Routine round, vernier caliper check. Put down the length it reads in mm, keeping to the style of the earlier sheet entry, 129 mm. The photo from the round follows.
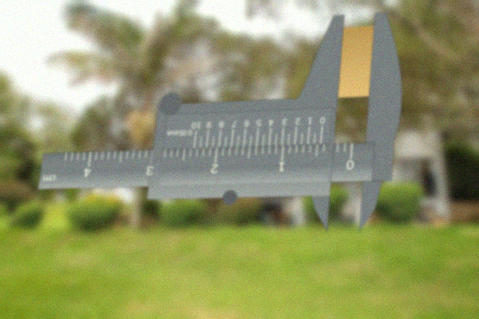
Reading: 4.5 mm
